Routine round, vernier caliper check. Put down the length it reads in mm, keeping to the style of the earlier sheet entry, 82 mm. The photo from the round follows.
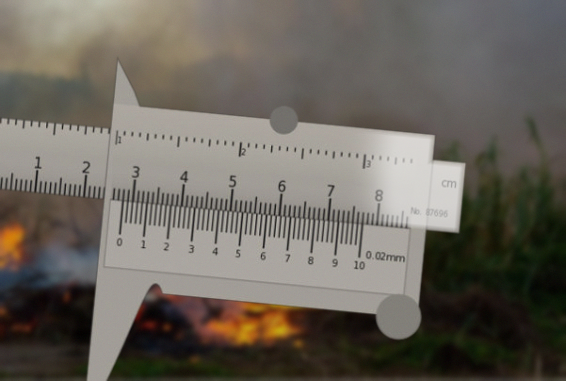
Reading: 28.0 mm
